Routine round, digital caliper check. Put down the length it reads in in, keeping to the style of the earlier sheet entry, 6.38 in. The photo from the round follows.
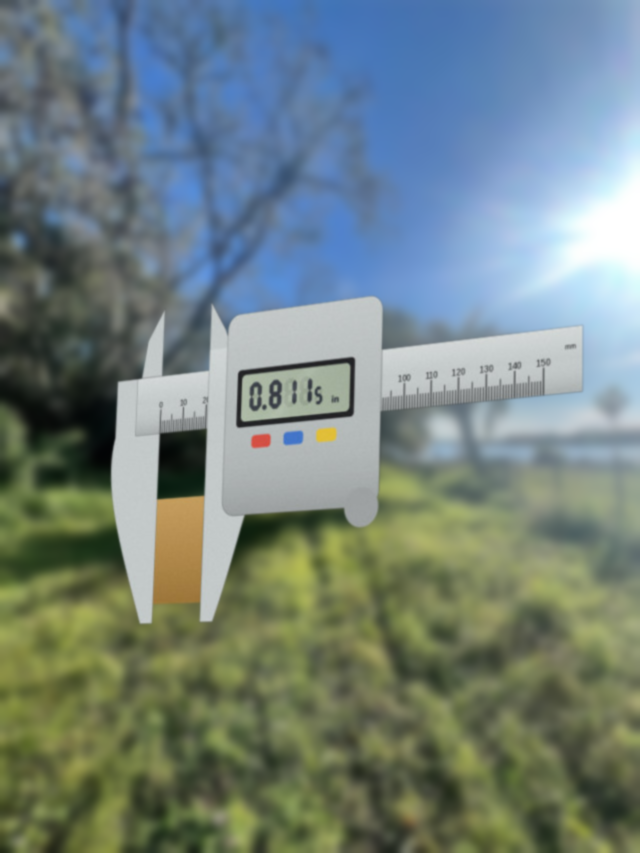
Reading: 0.8115 in
